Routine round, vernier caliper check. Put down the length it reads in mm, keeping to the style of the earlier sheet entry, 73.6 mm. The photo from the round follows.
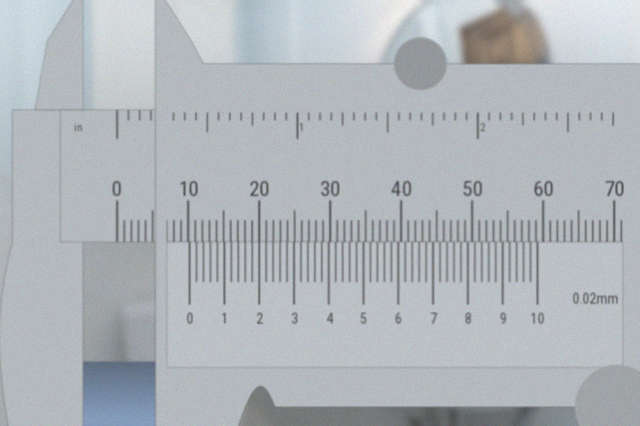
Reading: 10.2 mm
